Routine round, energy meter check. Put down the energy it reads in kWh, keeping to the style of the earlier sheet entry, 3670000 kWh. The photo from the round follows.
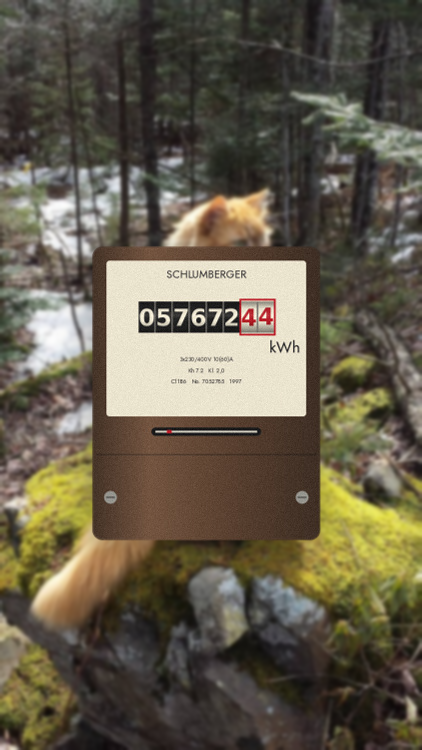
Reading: 57672.44 kWh
